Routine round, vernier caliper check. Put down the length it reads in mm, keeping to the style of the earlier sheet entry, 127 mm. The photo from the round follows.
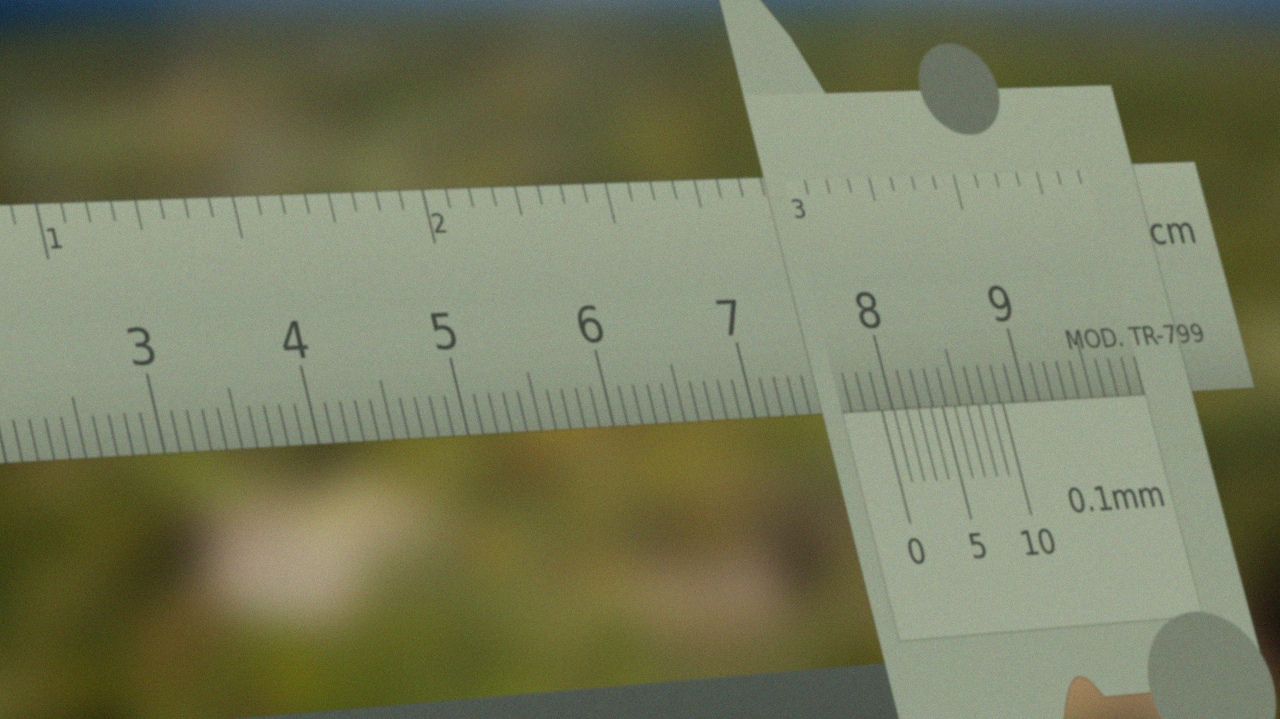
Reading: 79.2 mm
